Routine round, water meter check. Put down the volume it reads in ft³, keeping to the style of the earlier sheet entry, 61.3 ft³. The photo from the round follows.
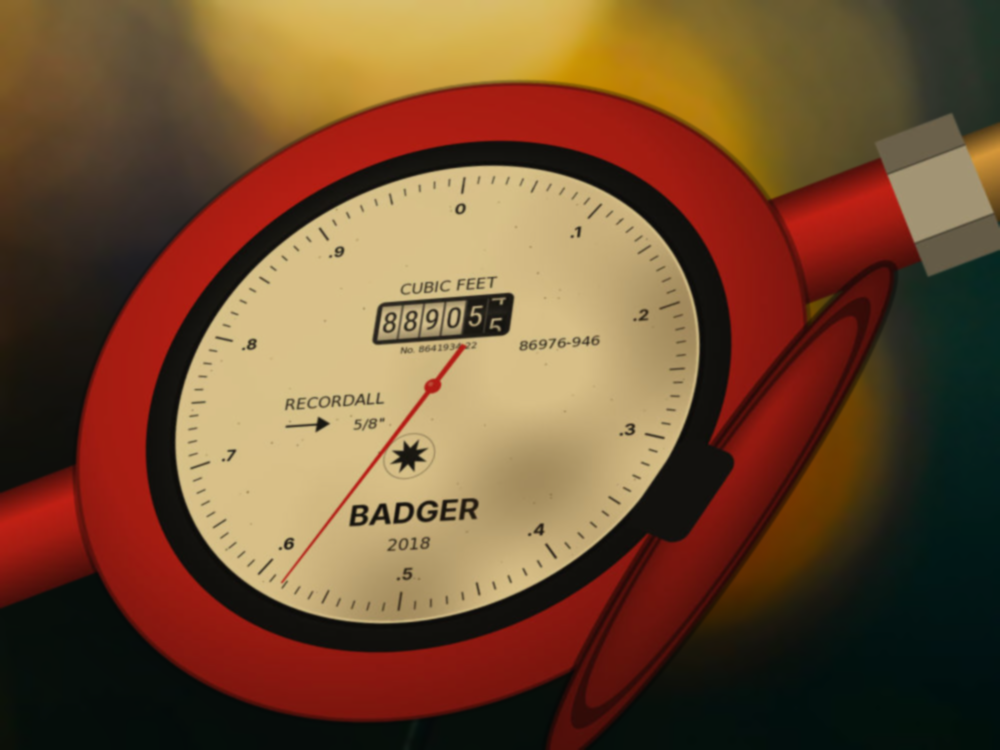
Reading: 889054.58 ft³
